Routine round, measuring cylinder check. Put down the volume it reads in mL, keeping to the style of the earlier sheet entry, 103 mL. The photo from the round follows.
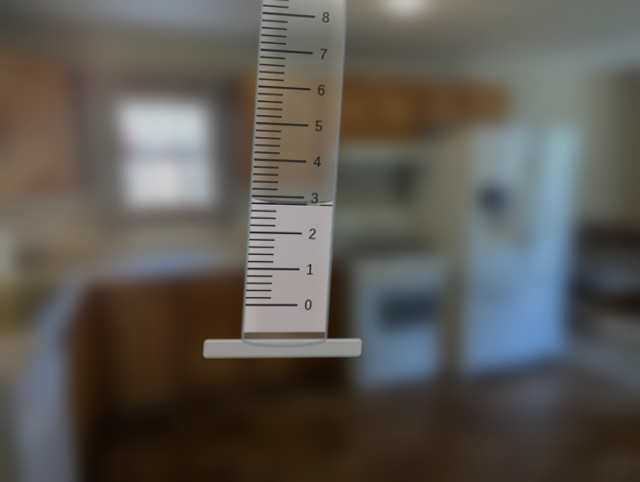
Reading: 2.8 mL
